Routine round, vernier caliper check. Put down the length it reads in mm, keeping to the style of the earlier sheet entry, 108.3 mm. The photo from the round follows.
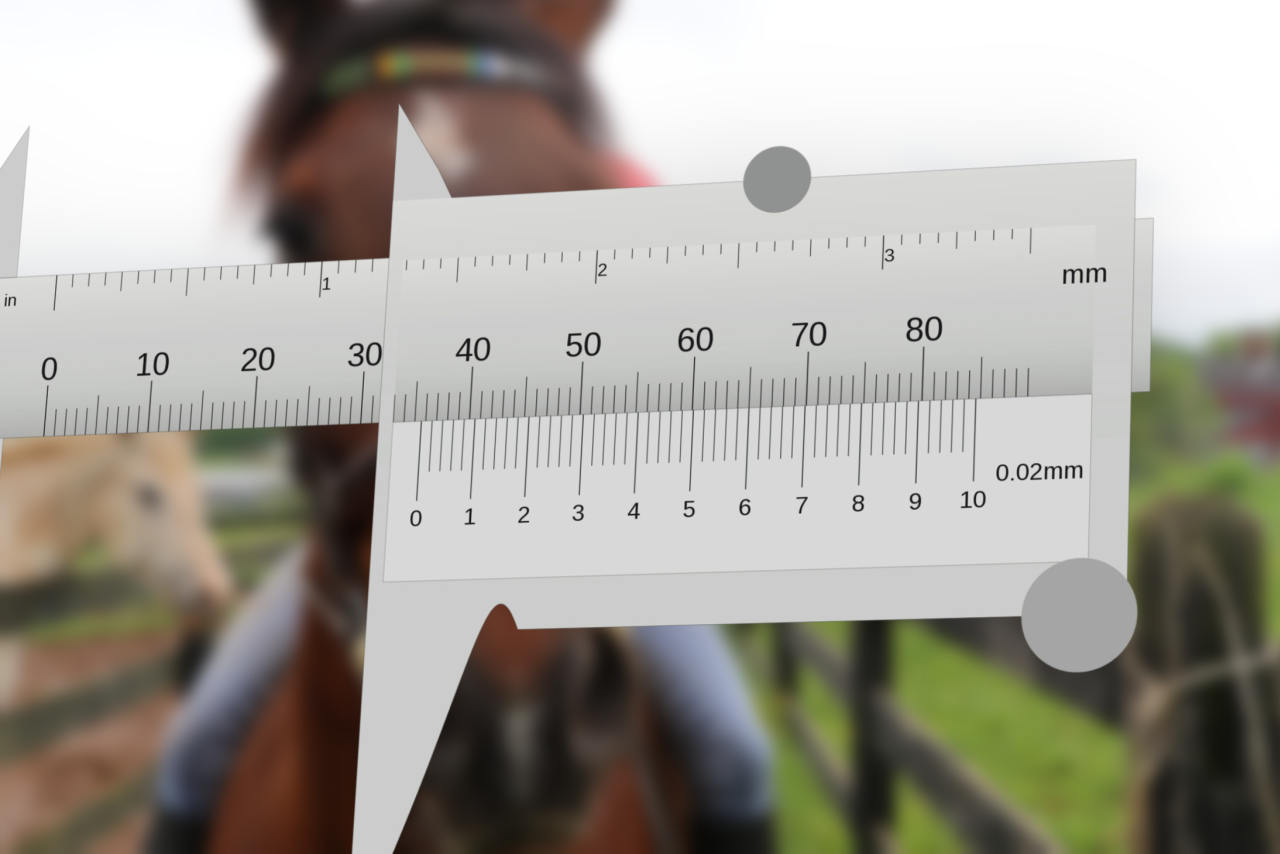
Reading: 35.6 mm
